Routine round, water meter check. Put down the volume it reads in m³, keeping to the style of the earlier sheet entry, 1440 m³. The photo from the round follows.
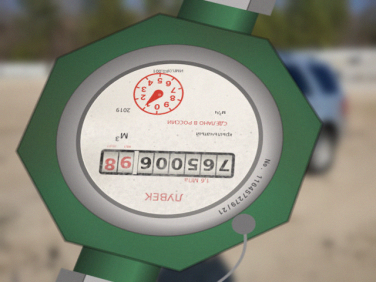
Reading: 765006.981 m³
